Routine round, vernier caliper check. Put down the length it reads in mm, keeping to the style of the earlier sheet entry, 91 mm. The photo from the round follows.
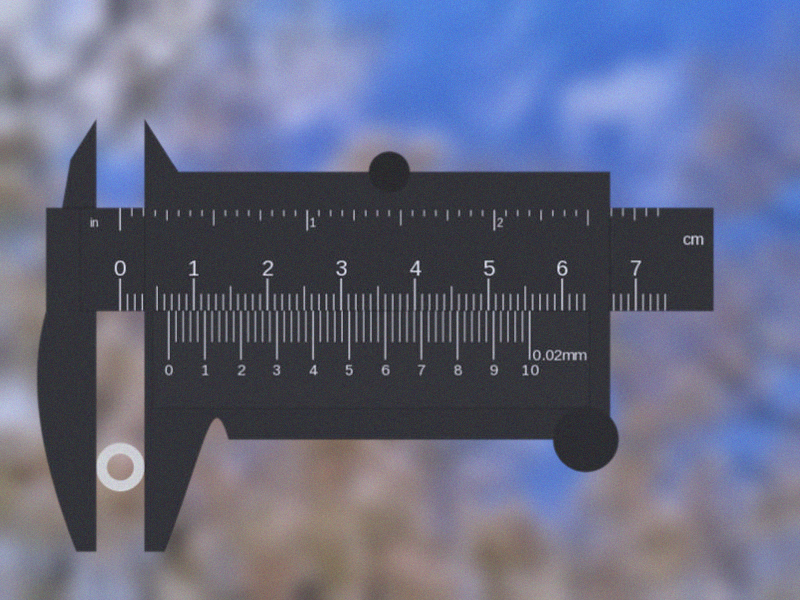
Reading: 6.6 mm
